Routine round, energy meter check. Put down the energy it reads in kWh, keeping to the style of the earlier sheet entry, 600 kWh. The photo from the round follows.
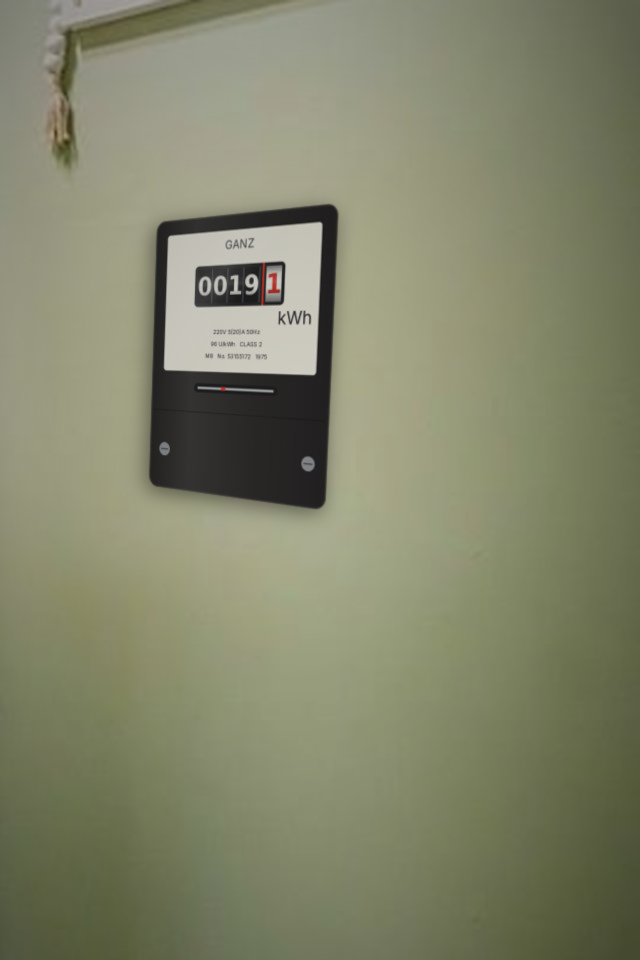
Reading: 19.1 kWh
